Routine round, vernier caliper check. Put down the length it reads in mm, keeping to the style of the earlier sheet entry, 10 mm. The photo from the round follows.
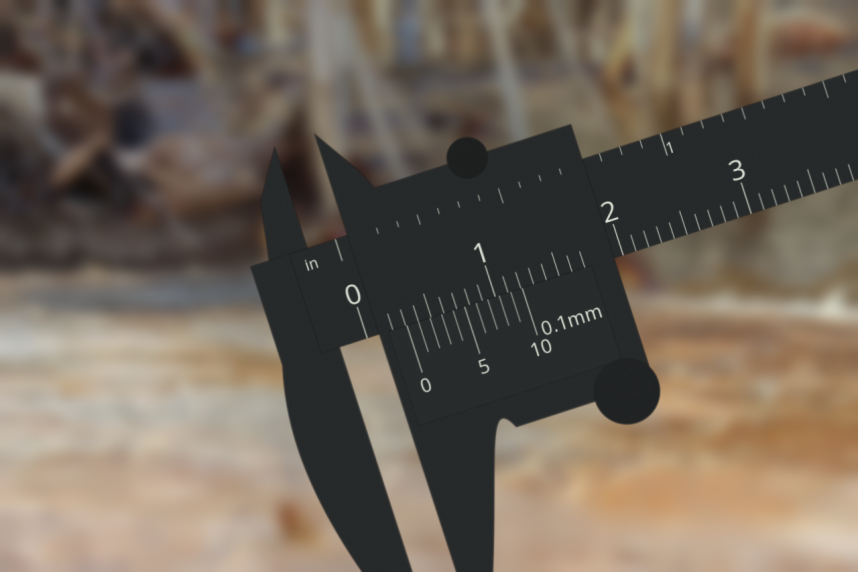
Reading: 3.1 mm
